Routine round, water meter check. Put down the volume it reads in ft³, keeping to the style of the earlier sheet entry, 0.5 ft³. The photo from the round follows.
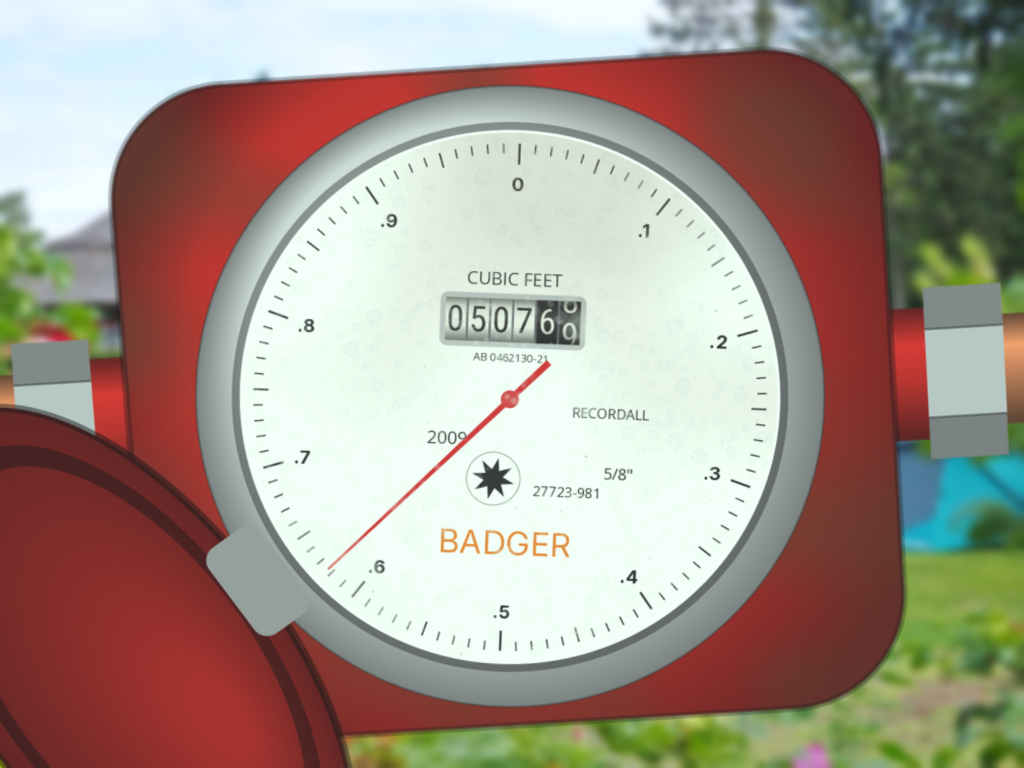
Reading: 50768.62 ft³
